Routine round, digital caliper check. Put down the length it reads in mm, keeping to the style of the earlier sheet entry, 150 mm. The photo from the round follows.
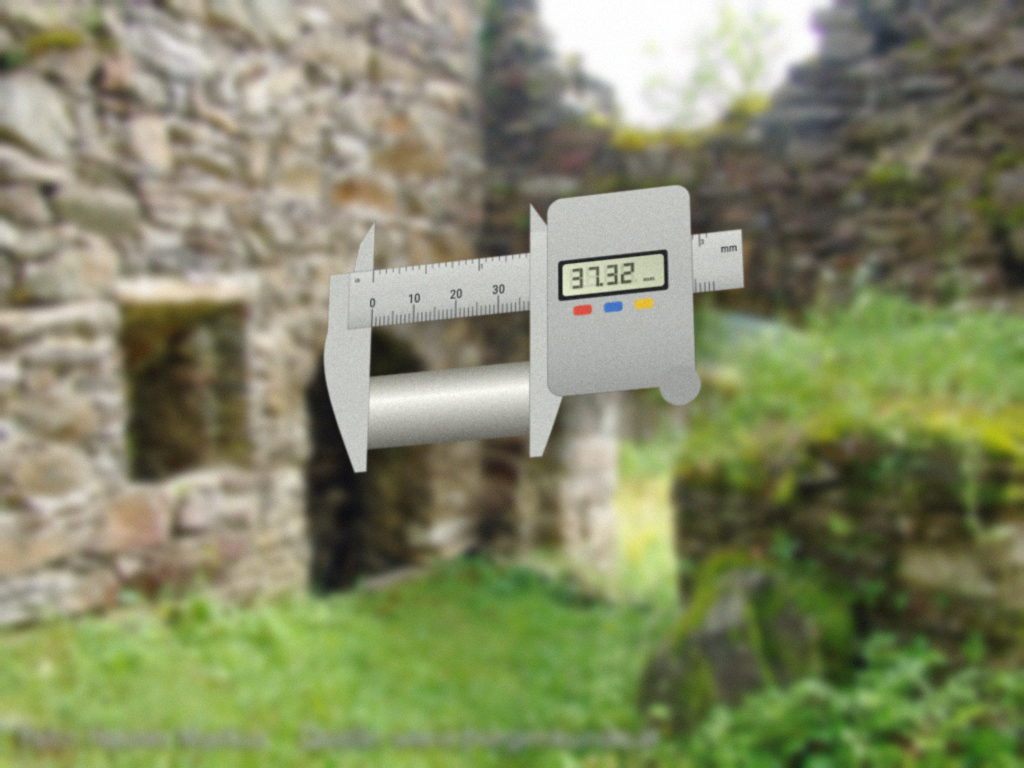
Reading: 37.32 mm
